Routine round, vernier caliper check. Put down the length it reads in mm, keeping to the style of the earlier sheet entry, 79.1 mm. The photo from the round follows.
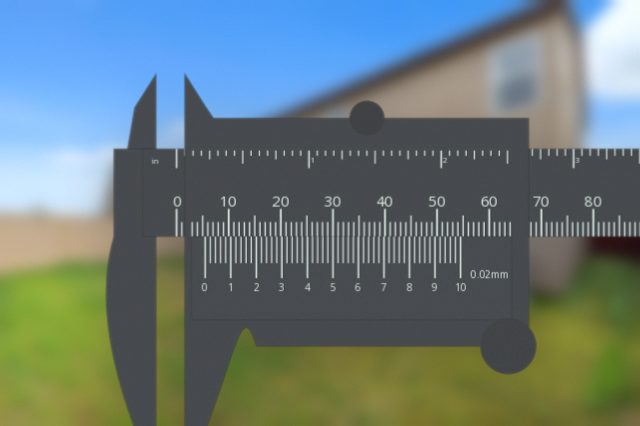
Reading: 5.5 mm
